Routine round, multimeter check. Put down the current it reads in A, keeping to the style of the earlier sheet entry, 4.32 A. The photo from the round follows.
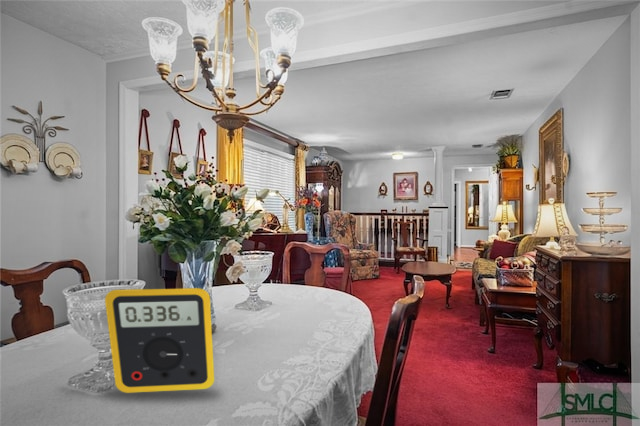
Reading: 0.336 A
